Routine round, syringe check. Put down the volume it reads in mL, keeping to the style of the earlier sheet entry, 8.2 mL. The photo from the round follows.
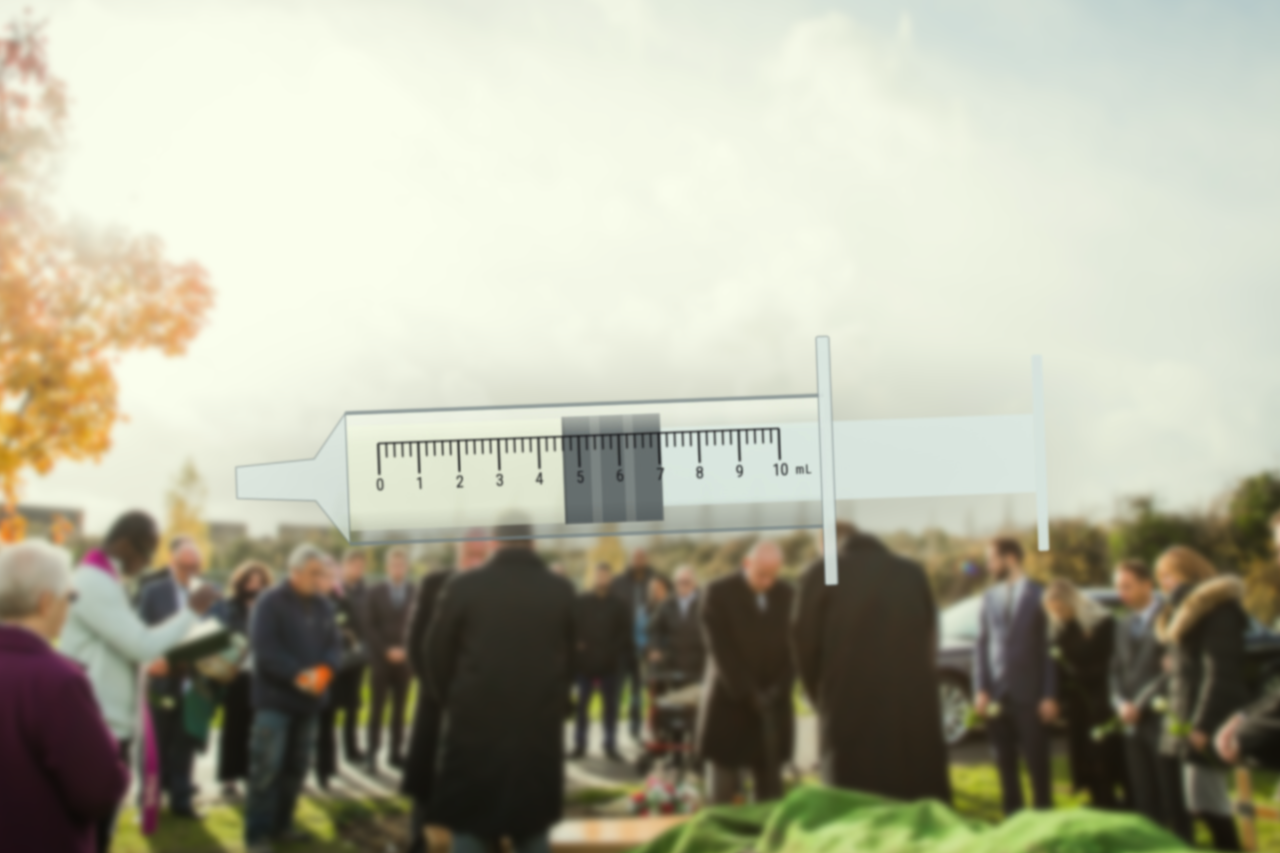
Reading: 4.6 mL
